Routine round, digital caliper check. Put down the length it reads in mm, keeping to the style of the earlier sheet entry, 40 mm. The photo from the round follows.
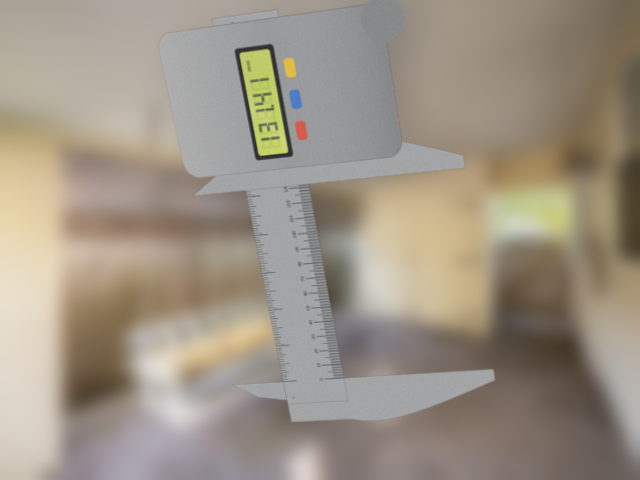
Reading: 131.41 mm
